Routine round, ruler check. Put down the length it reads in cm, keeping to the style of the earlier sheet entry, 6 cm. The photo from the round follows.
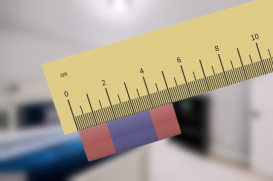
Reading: 5 cm
